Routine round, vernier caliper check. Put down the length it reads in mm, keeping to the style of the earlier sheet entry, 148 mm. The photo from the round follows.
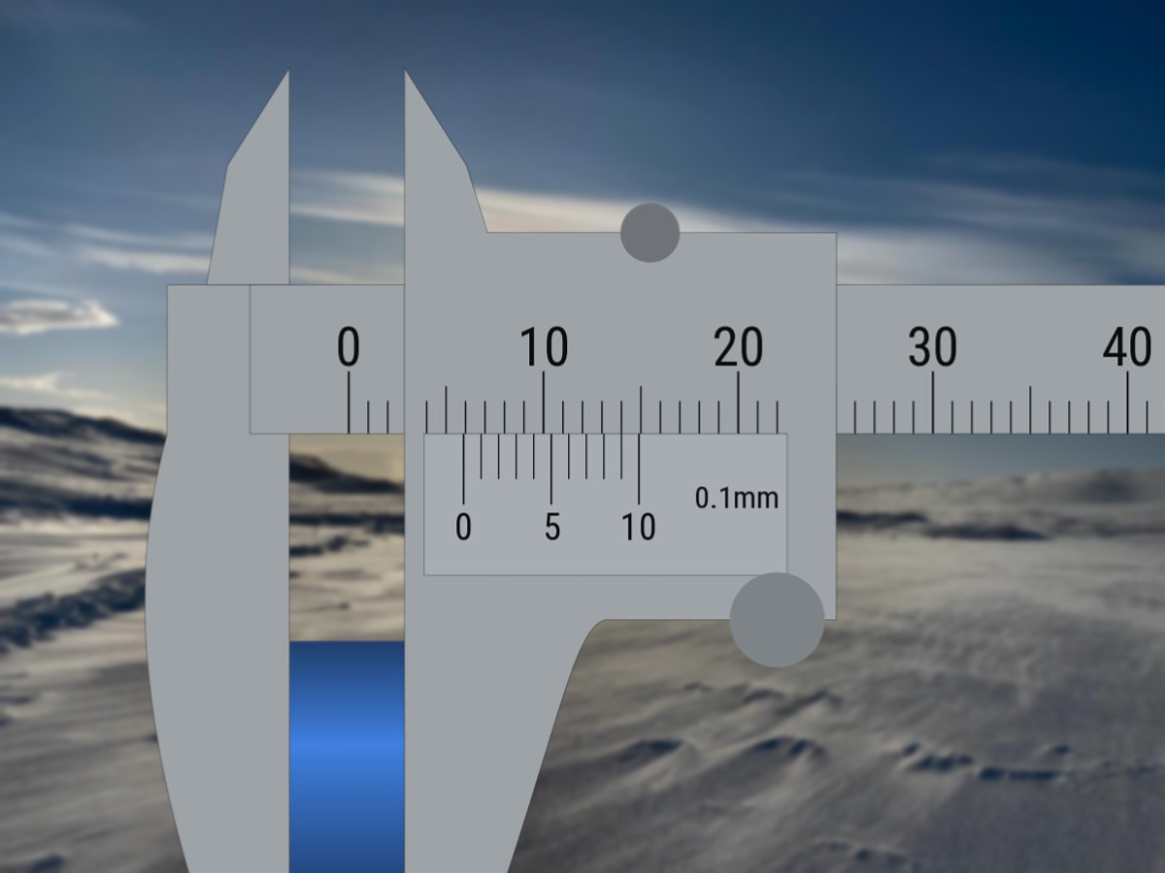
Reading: 5.9 mm
